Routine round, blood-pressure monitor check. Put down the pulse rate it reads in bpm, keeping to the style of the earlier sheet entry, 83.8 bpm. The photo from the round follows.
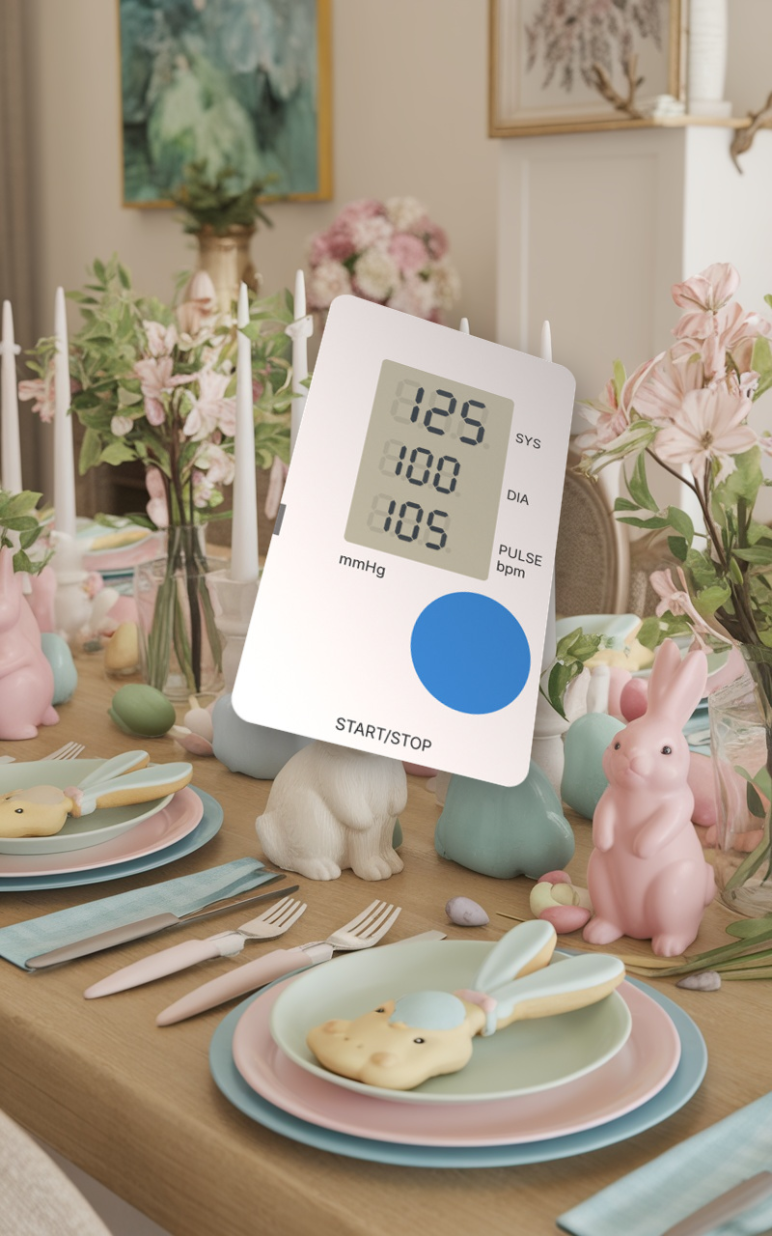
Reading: 105 bpm
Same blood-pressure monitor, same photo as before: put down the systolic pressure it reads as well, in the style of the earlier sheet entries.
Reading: 125 mmHg
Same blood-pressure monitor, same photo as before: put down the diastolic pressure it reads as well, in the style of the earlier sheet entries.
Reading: 100 mmHg
